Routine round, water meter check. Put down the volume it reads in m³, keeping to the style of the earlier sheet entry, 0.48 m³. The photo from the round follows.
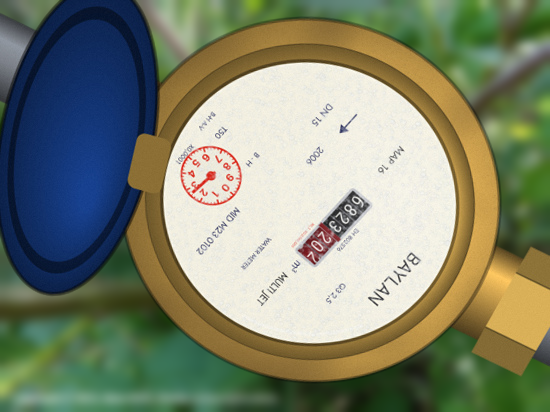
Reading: 6823.2022 m³
